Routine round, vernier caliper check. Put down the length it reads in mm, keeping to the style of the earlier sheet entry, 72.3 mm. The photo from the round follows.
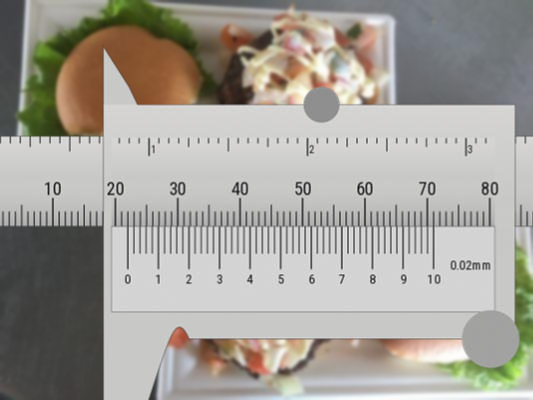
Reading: 22.0 mm
